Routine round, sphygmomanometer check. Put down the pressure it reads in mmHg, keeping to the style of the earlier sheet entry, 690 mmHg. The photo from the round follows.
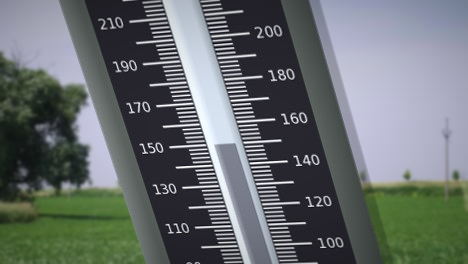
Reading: 150 mmHg
